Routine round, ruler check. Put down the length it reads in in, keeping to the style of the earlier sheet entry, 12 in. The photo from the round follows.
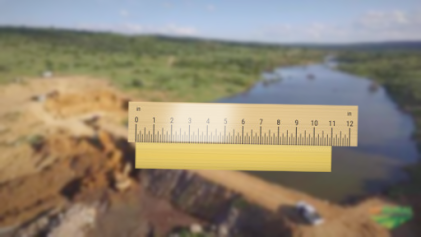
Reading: 11 in
